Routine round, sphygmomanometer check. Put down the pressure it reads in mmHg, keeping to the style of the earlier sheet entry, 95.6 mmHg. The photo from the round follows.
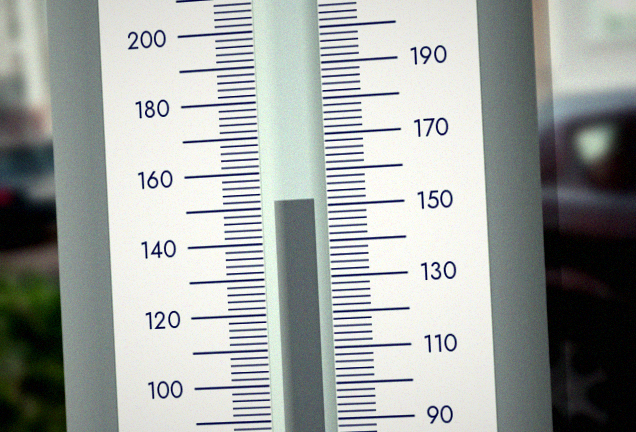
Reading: 152 mmHg
